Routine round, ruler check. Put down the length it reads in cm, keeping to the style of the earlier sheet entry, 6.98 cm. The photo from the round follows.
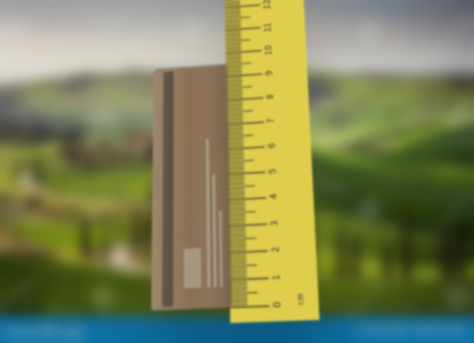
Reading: 9.5 cm
